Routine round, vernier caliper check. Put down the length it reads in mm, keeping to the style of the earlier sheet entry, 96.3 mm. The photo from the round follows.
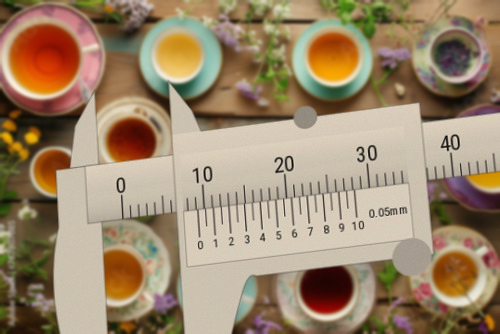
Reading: 9.2 mm
